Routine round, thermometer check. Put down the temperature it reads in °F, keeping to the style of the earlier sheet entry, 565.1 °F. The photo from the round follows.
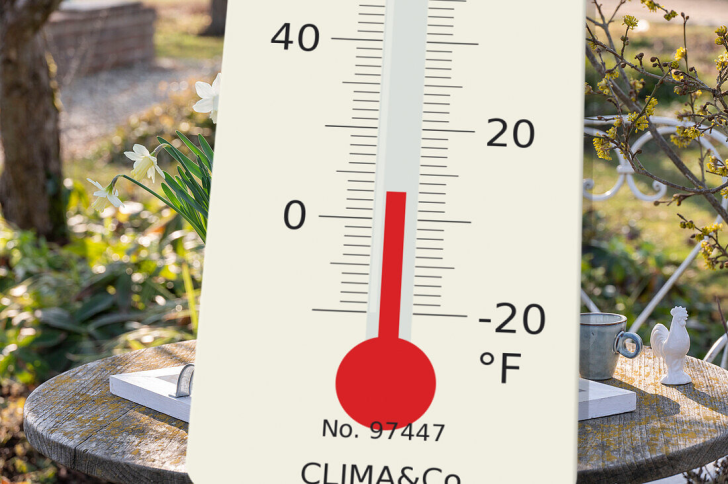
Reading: 6 °F
